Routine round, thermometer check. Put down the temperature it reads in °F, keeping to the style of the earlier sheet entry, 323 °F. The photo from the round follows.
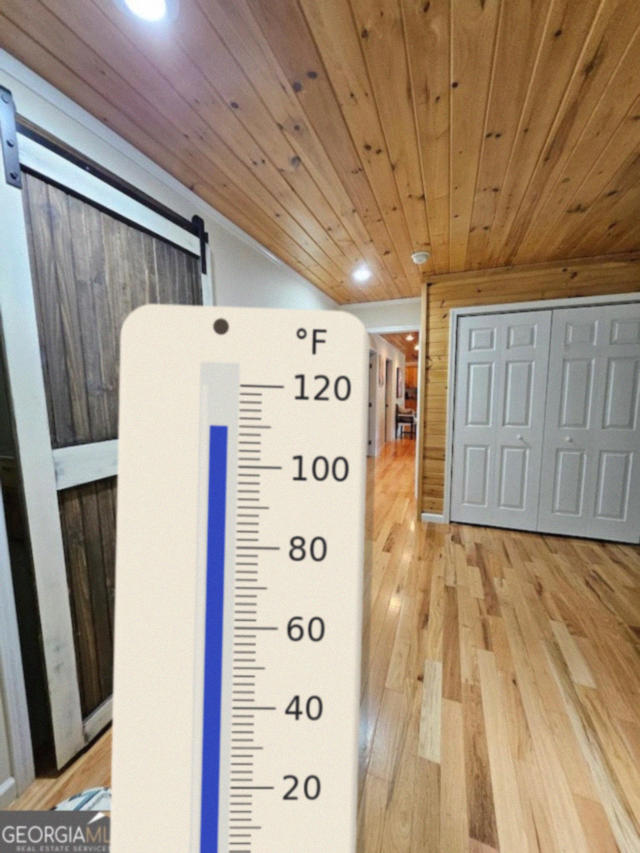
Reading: 110 °F
